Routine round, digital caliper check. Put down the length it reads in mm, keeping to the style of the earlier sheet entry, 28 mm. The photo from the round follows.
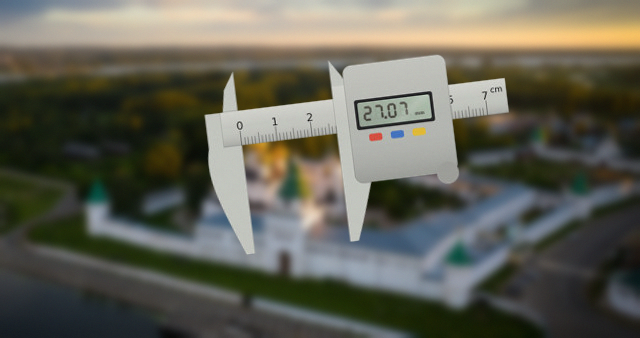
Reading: 27.07 mm
